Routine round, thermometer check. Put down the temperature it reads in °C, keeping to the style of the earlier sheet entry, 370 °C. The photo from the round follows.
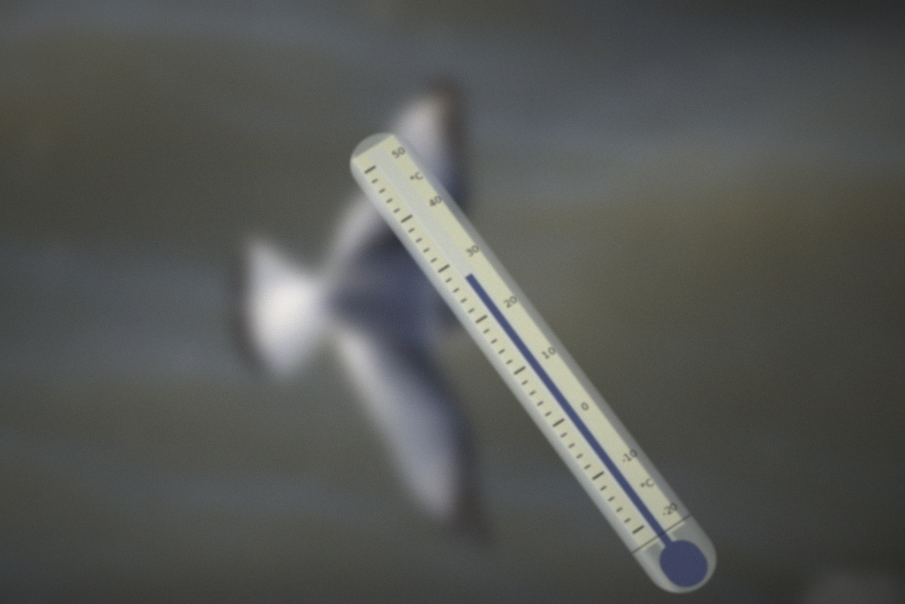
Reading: 27 °C
